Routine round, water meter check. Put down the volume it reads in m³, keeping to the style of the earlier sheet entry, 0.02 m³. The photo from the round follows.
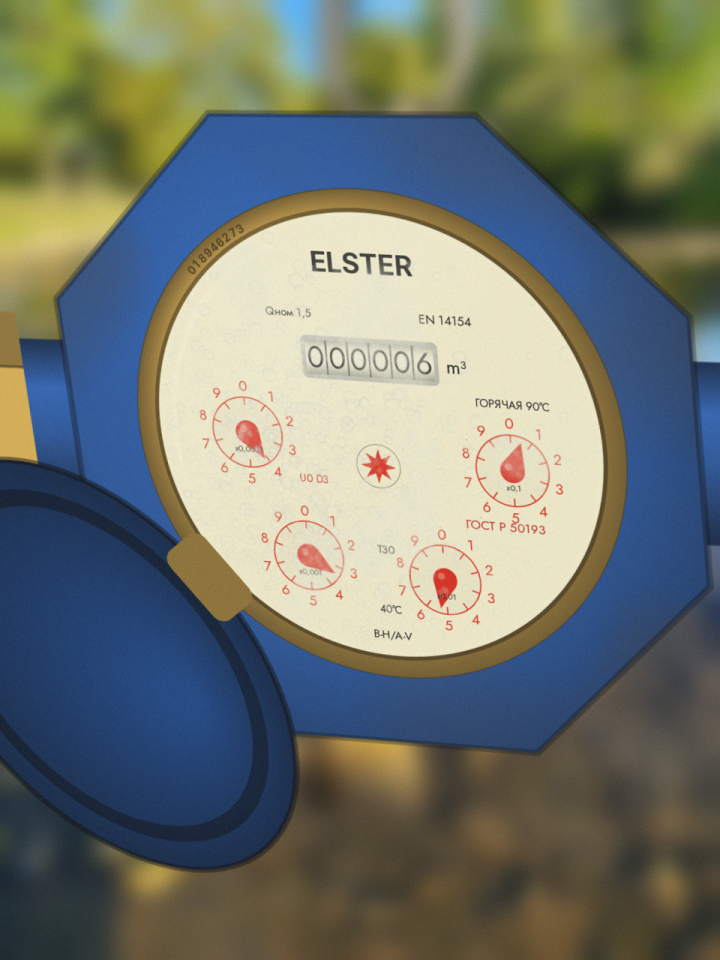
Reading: 6.0534 m³
